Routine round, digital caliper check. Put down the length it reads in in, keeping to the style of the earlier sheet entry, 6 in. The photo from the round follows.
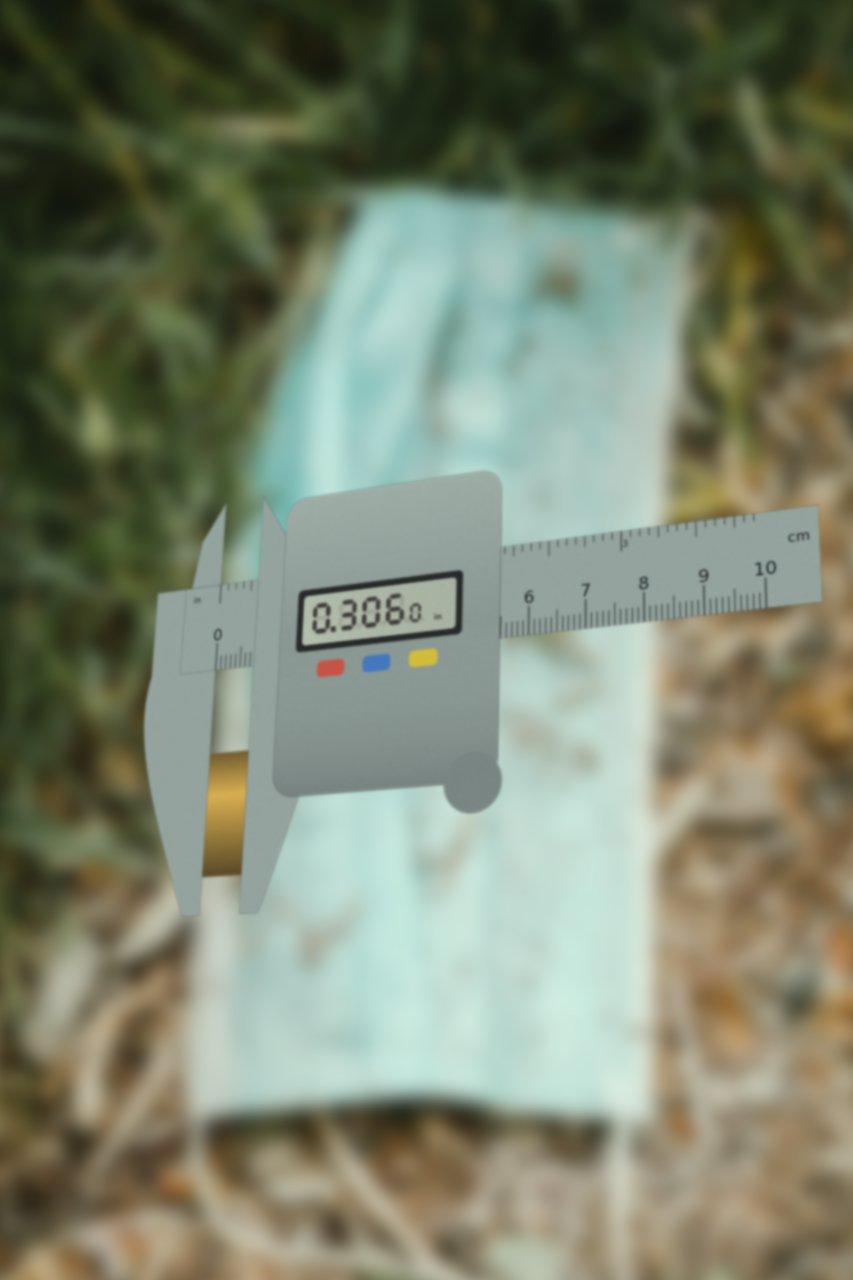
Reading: 0.3060 in
